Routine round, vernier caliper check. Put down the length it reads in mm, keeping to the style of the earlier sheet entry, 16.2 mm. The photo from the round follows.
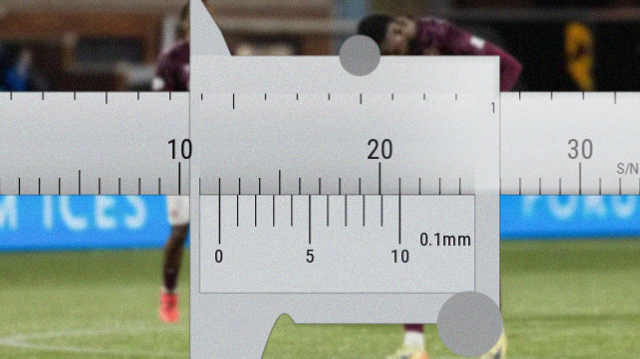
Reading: 12.0 mm
